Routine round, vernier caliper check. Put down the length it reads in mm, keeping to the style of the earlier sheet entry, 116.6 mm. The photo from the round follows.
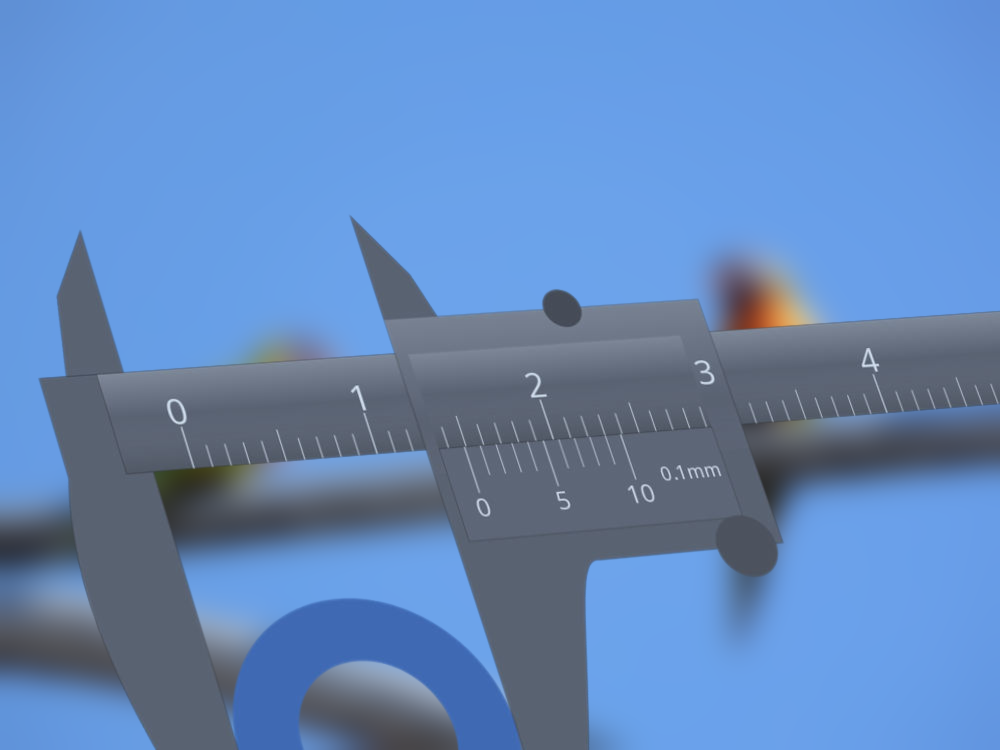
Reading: 14.9 mm
